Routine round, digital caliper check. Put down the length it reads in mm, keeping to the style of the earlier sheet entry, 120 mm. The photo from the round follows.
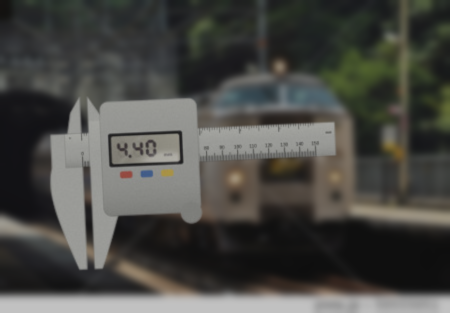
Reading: 4.40 mm
